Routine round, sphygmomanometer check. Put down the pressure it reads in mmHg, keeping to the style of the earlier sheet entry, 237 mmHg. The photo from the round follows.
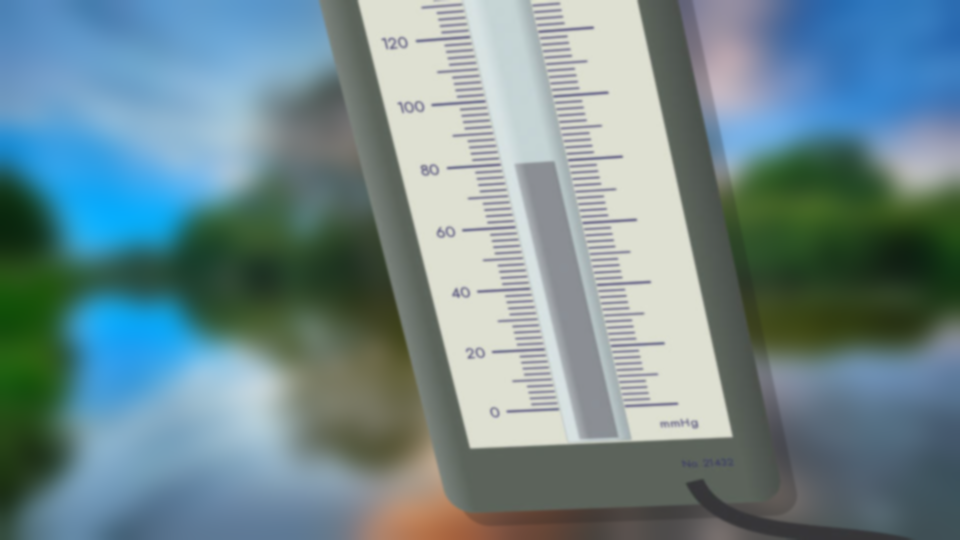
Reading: 80 mmHg
